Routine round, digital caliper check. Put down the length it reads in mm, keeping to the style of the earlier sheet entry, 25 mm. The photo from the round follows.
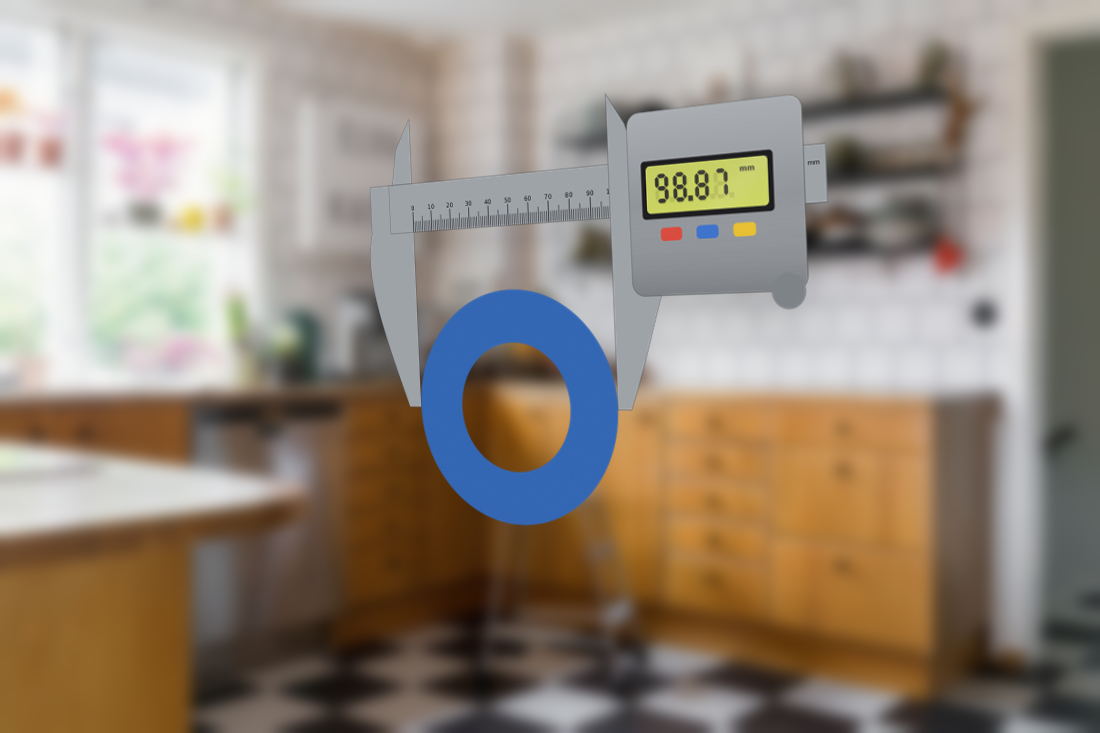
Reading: 98.87 mm
